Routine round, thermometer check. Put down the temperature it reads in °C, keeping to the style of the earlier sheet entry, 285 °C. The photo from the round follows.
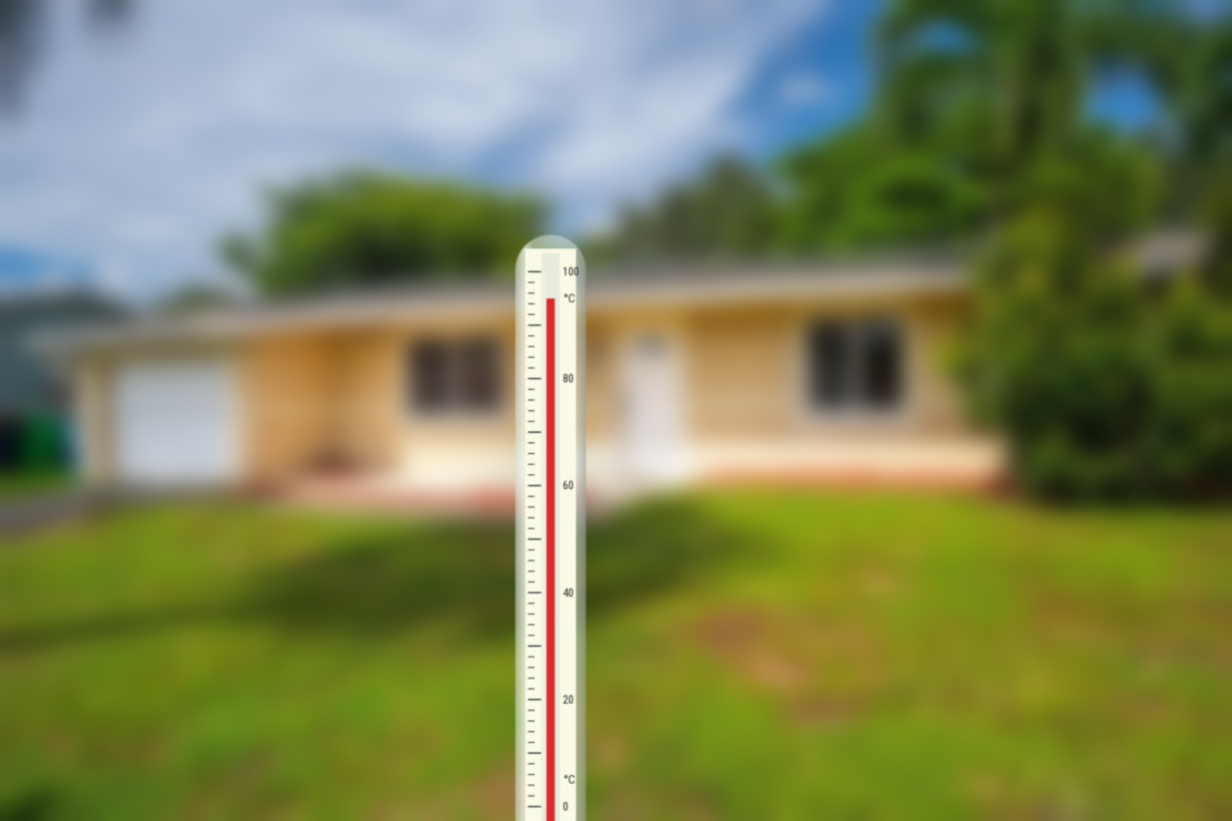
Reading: 95 °C
